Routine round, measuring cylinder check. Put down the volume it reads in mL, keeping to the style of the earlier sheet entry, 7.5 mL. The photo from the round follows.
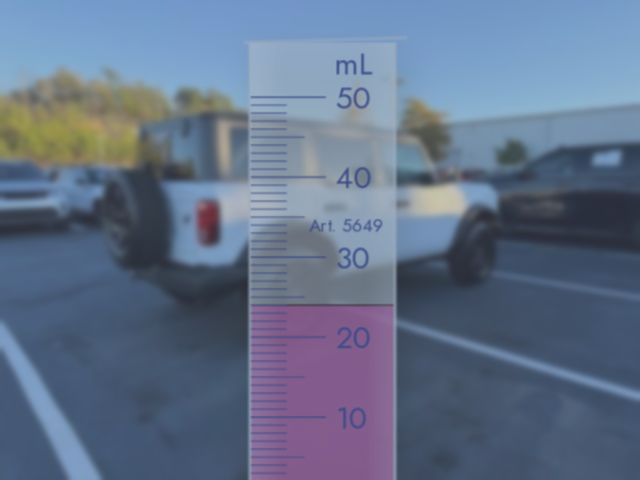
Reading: 24 mL
